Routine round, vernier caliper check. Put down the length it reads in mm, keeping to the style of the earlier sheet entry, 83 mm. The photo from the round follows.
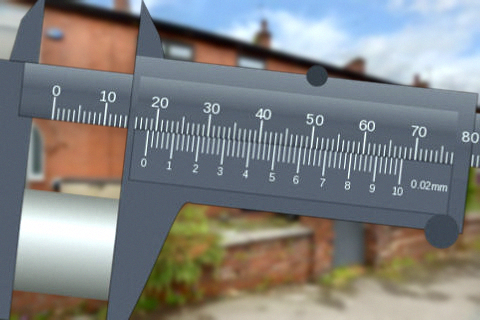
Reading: 18.5 mm
